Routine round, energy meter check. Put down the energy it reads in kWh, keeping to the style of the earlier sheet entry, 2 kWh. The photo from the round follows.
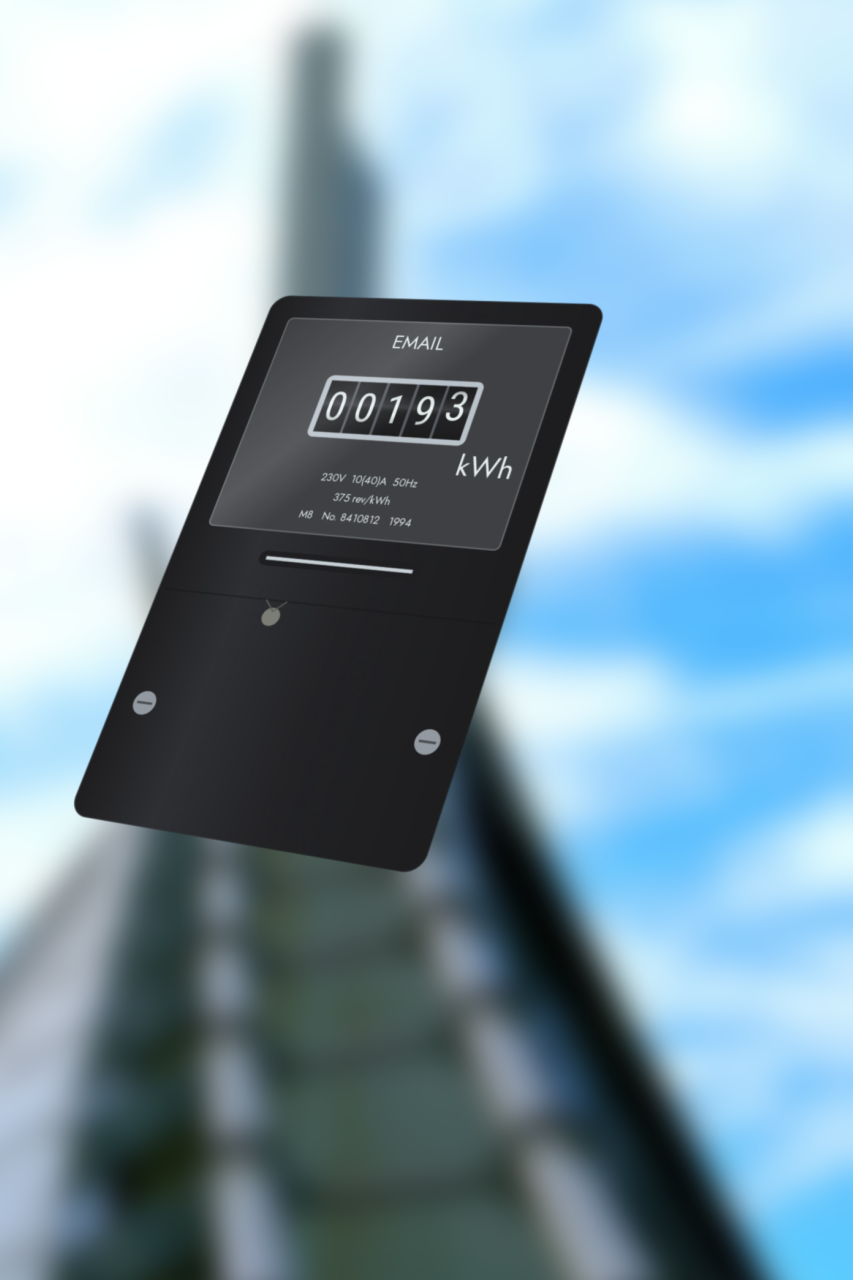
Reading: 193 kWh
